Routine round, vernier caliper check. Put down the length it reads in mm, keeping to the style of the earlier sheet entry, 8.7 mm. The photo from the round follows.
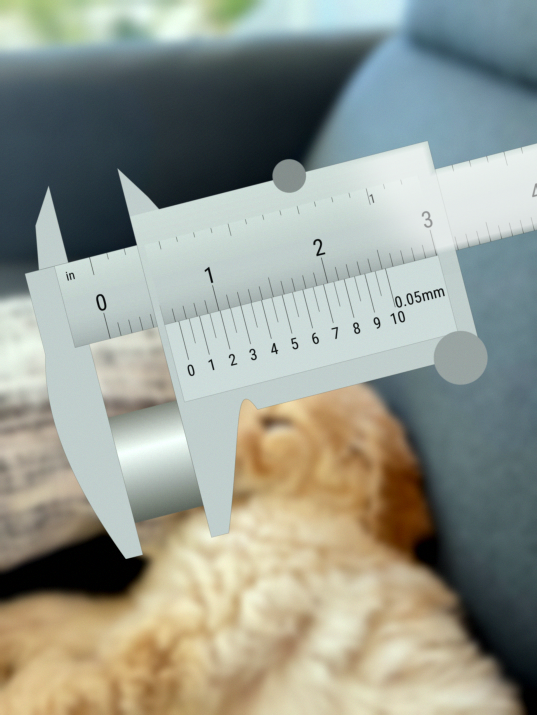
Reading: 6.3 mm
